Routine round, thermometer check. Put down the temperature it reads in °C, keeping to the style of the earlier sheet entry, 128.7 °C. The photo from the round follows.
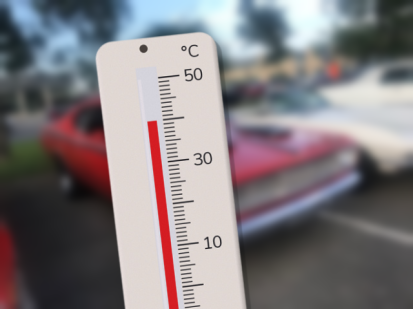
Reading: 40 °C
